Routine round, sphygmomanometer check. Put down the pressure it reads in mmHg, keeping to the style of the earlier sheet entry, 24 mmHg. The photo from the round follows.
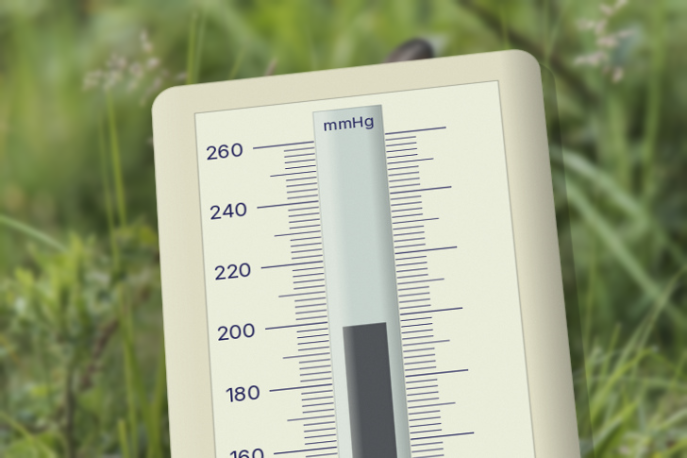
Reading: 198 mmHg
